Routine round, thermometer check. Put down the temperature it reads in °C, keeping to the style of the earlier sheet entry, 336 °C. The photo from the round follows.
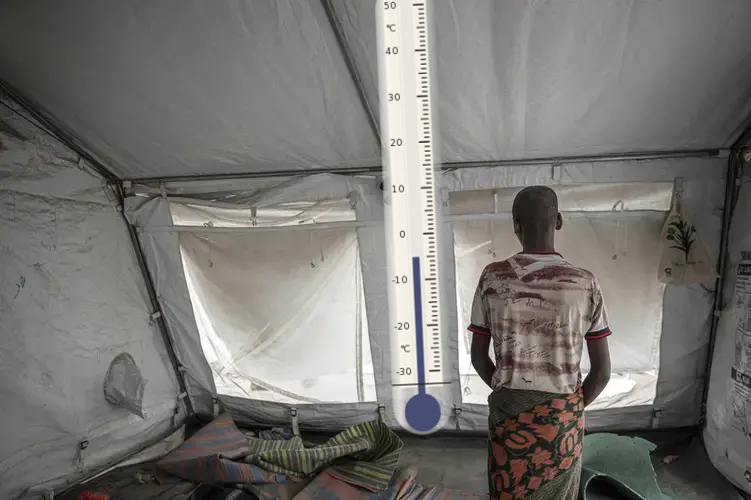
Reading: -5 °C
